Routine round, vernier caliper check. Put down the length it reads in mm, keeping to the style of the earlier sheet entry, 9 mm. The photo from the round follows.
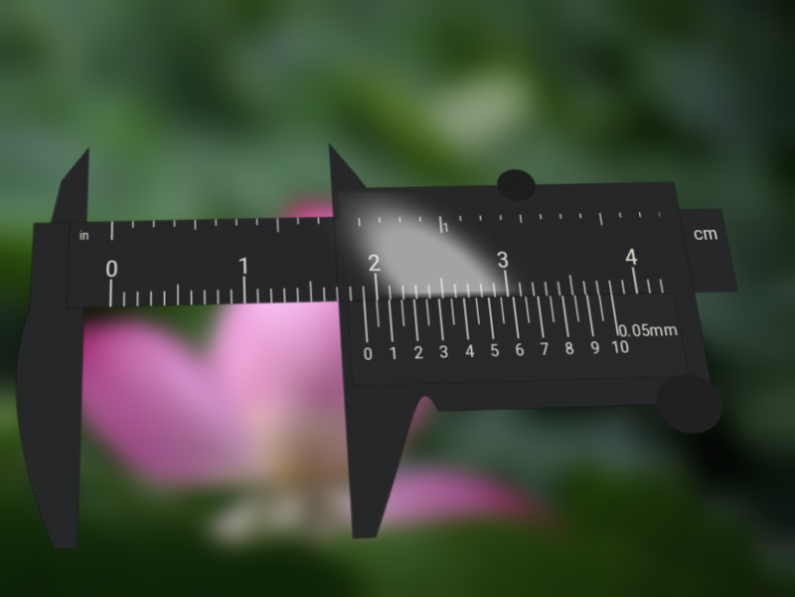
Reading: 19.0 mm
